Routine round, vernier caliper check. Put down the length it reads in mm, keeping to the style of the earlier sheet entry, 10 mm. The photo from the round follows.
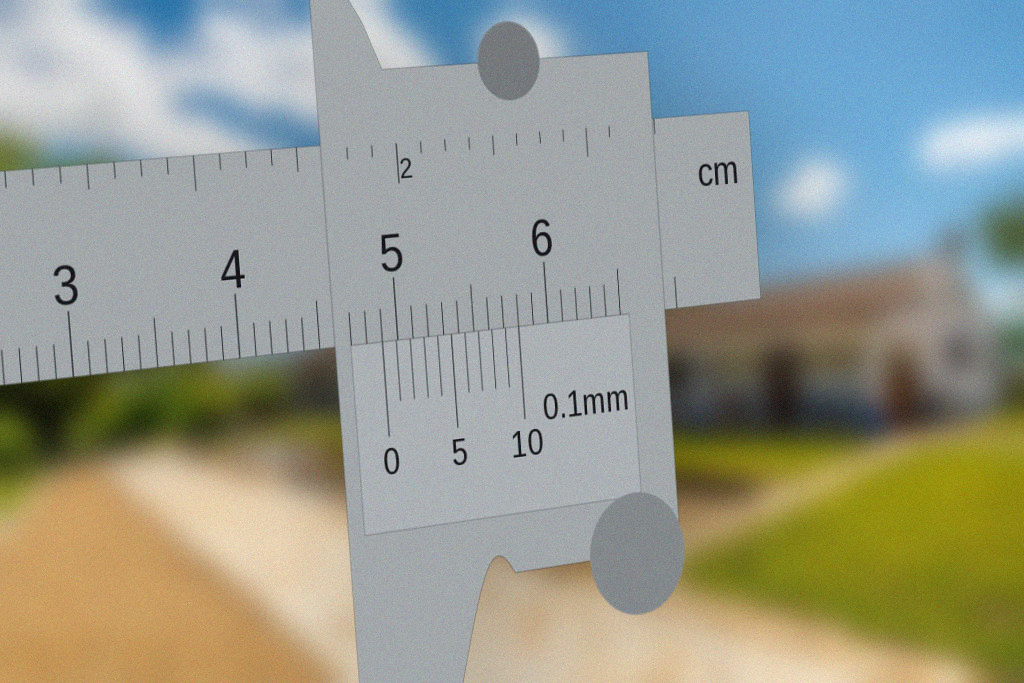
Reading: 49.0 mm
